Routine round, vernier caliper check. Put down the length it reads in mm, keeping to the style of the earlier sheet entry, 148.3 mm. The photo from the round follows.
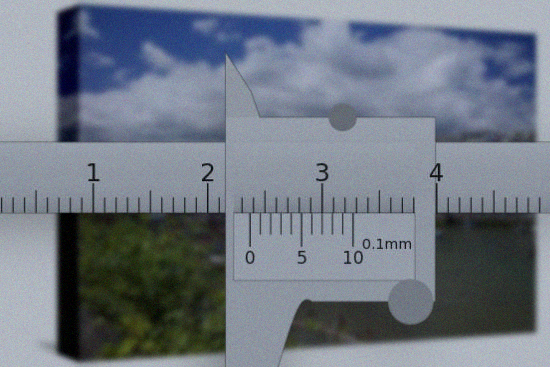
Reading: 23.7 mm
